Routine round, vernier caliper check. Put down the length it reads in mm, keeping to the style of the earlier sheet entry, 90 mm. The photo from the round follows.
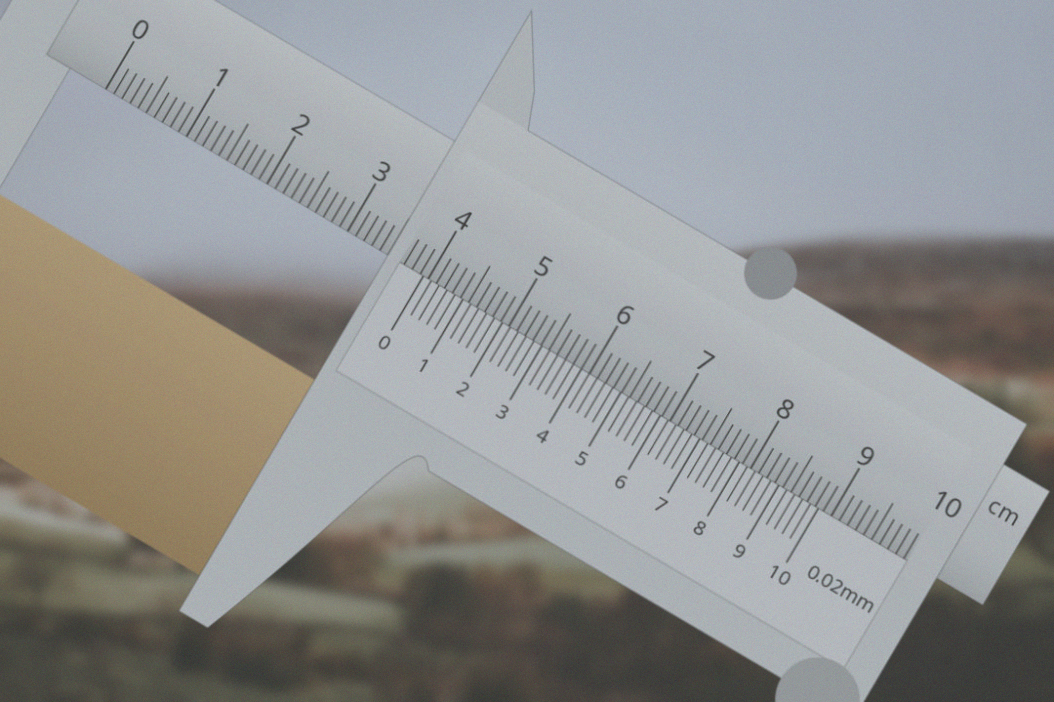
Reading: 39.4 mm
